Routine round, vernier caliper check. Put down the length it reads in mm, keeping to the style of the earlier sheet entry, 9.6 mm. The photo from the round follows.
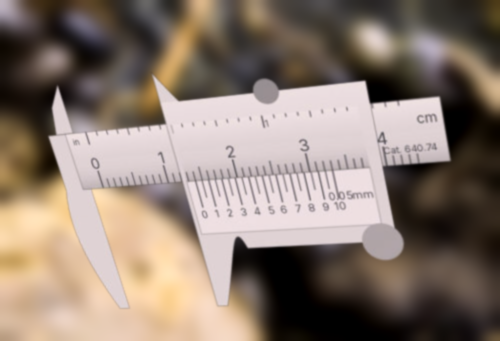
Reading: 14.0 mm
